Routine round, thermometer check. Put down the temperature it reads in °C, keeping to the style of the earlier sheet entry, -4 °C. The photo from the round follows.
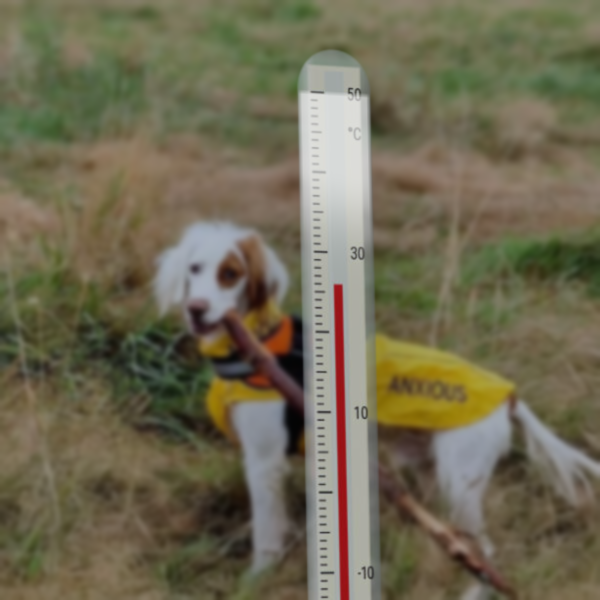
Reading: 26 °C
